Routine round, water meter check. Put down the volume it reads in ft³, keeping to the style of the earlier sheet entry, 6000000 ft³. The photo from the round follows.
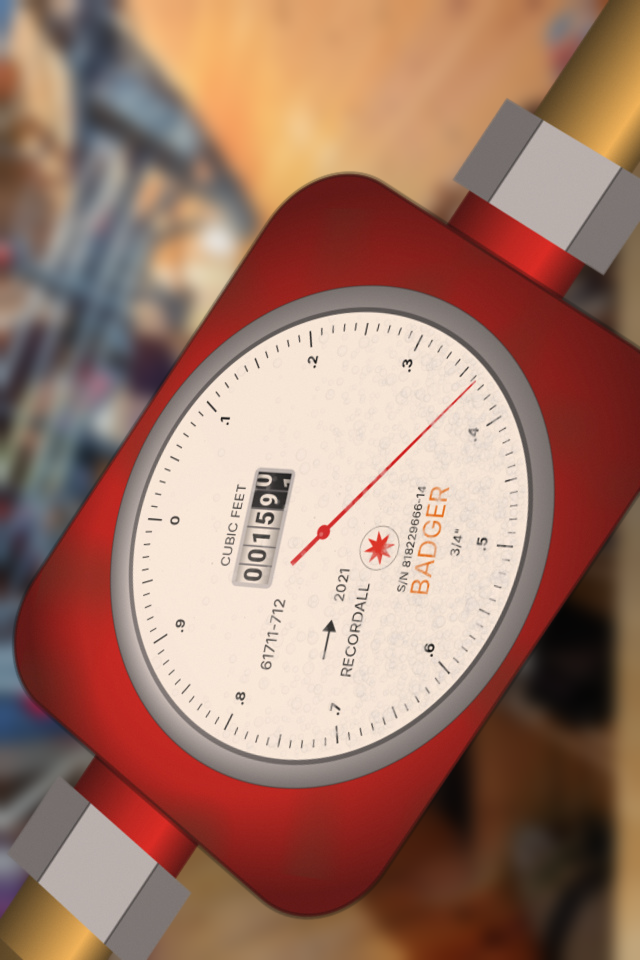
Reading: 1590.36 ft³
